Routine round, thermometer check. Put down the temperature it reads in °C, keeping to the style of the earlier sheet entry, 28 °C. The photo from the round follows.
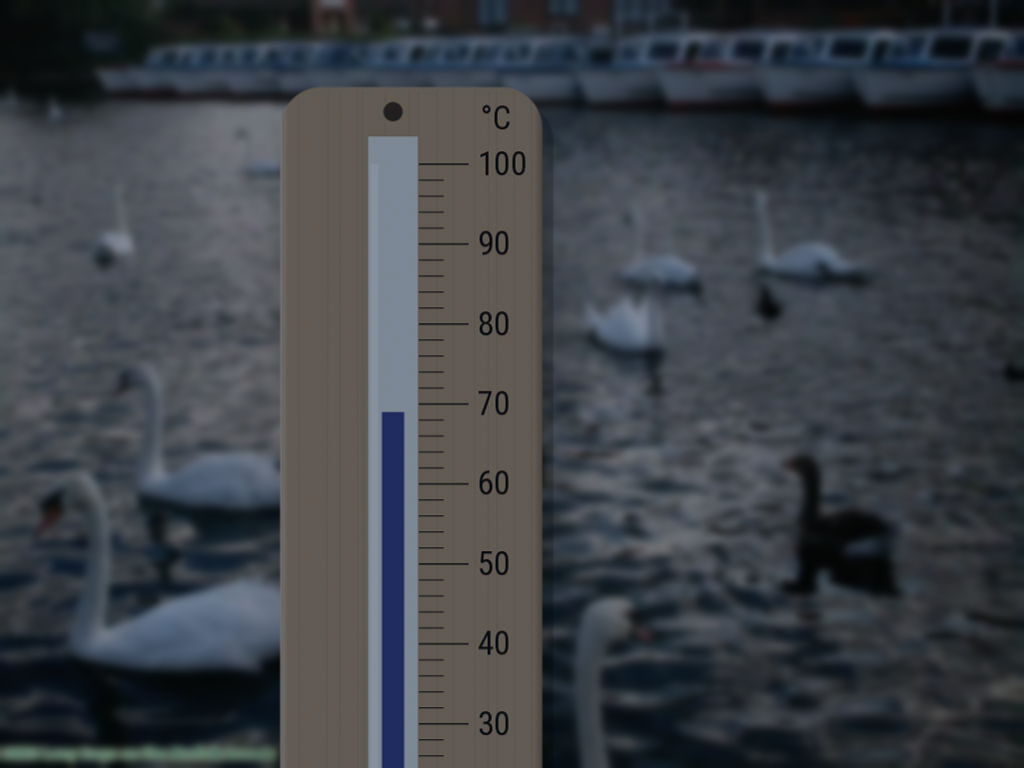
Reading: 69 °C
